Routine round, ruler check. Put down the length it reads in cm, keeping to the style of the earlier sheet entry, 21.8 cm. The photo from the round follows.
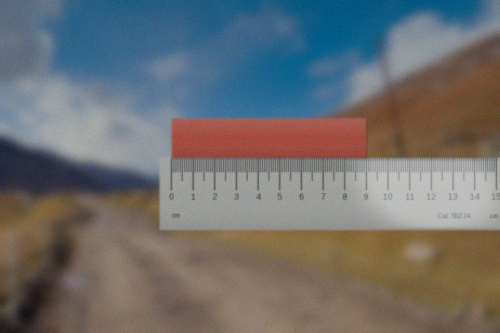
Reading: 9 cm
